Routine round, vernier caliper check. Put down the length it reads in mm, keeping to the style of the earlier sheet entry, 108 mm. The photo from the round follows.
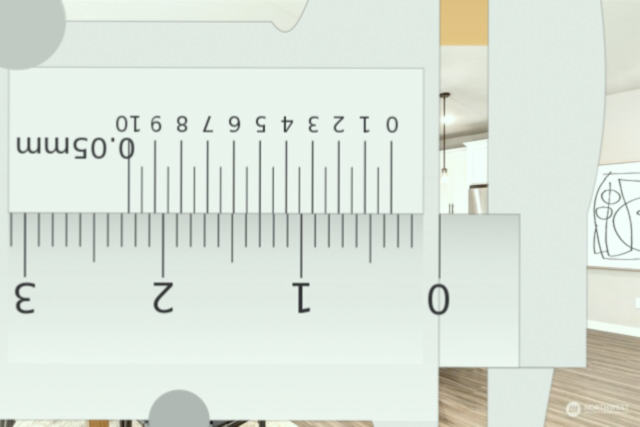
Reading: 3.5 mm
